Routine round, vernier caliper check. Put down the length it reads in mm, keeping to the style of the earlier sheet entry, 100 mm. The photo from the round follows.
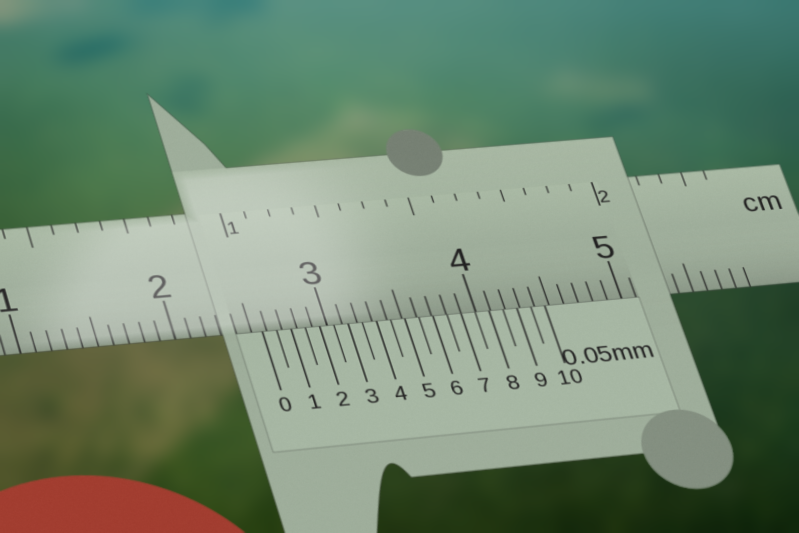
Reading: 25.7 mm
